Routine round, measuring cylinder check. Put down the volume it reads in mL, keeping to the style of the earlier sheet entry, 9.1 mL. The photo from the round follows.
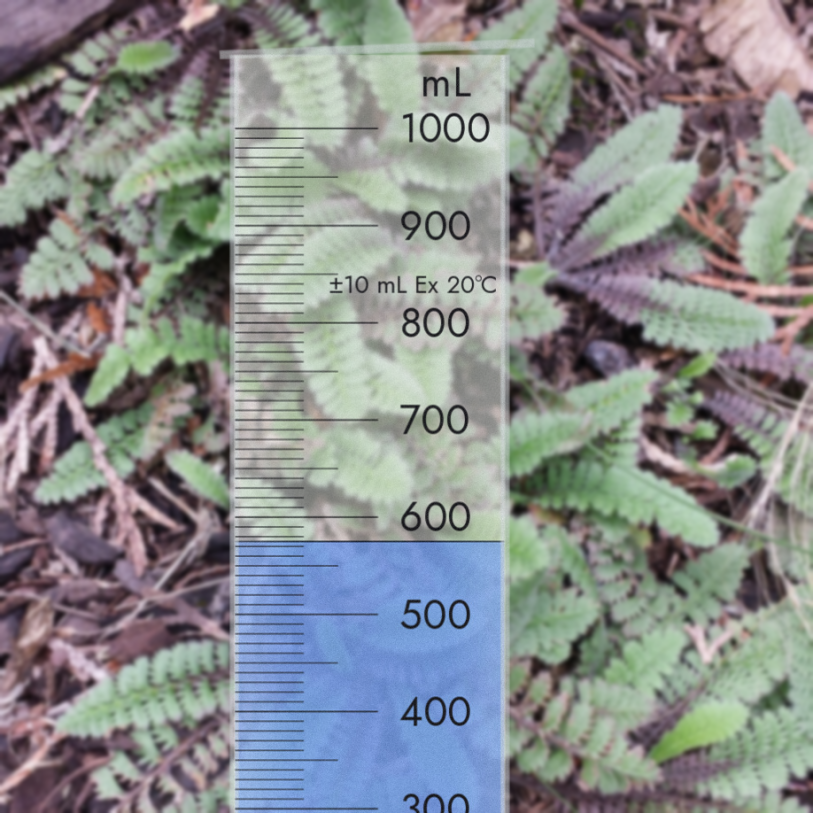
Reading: 575 mL
